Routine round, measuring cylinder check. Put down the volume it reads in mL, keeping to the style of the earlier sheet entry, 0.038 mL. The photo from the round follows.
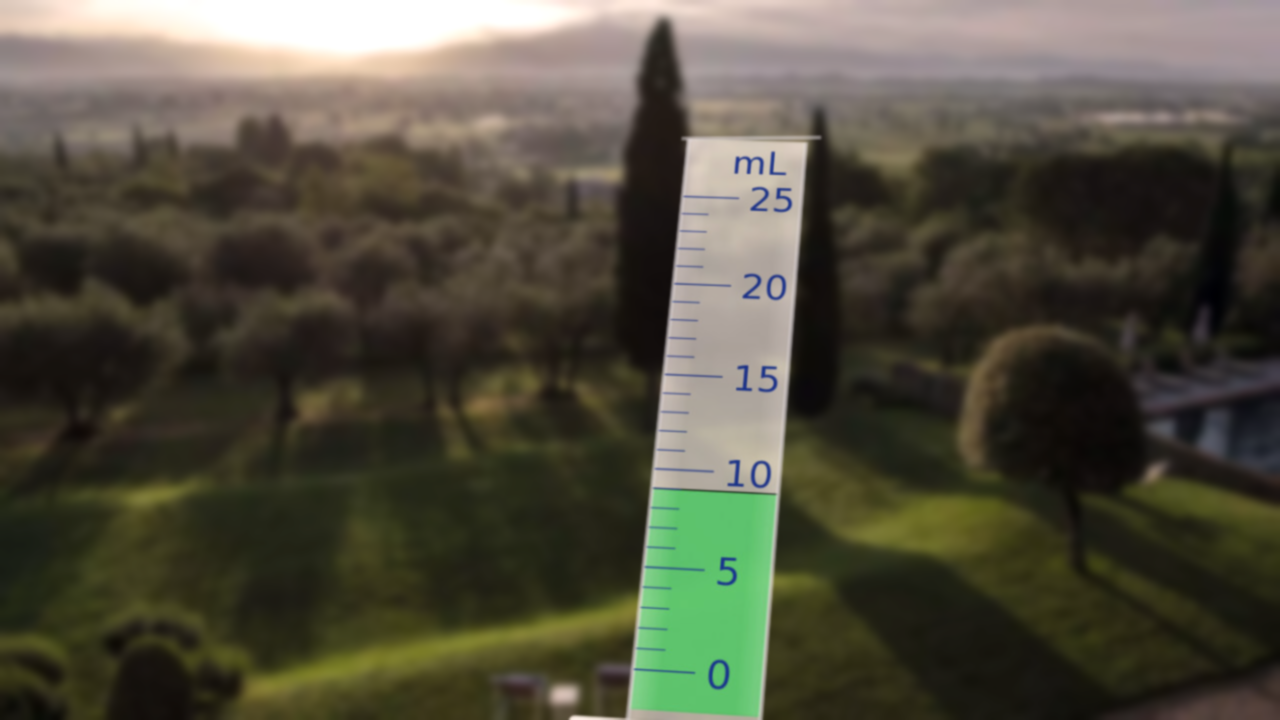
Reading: 9 mL
